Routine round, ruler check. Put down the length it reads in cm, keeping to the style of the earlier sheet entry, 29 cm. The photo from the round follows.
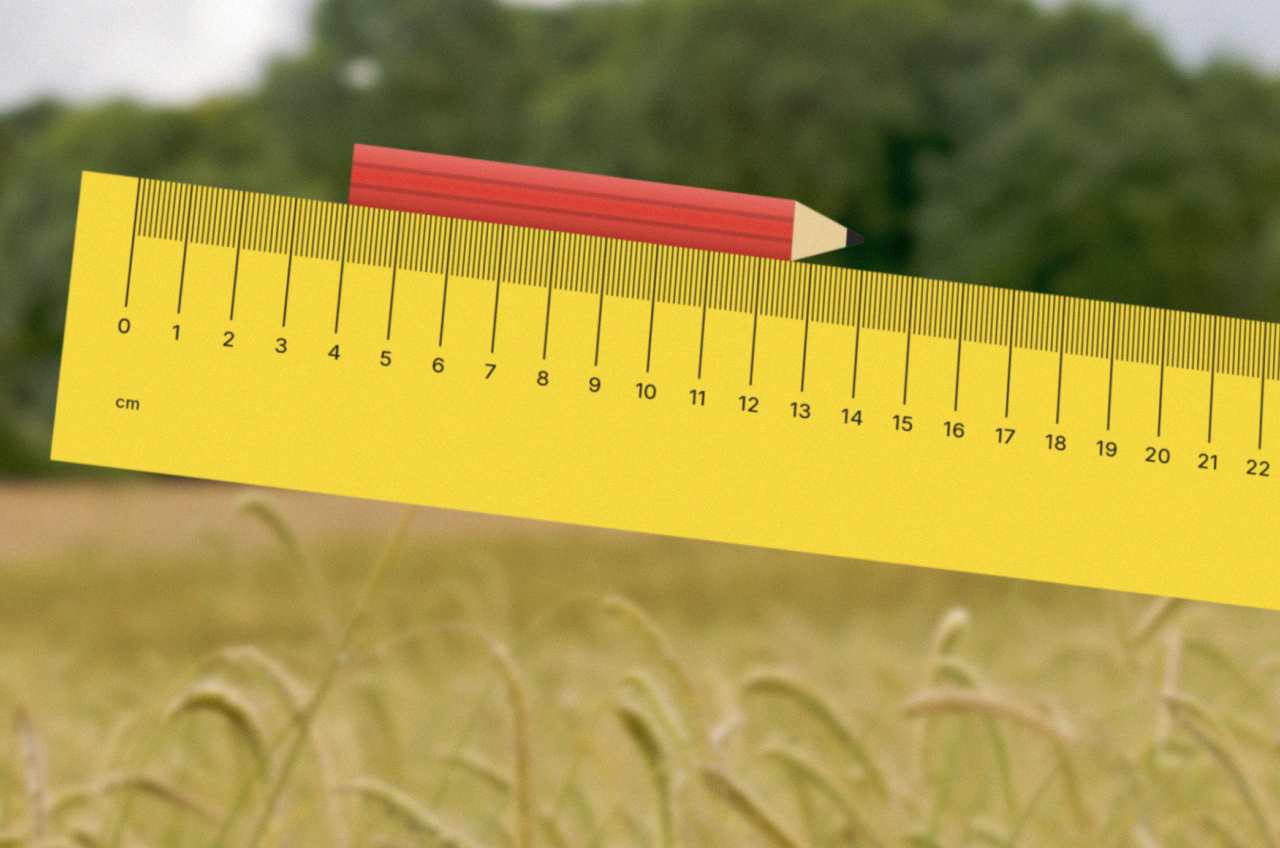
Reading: 10 cm
